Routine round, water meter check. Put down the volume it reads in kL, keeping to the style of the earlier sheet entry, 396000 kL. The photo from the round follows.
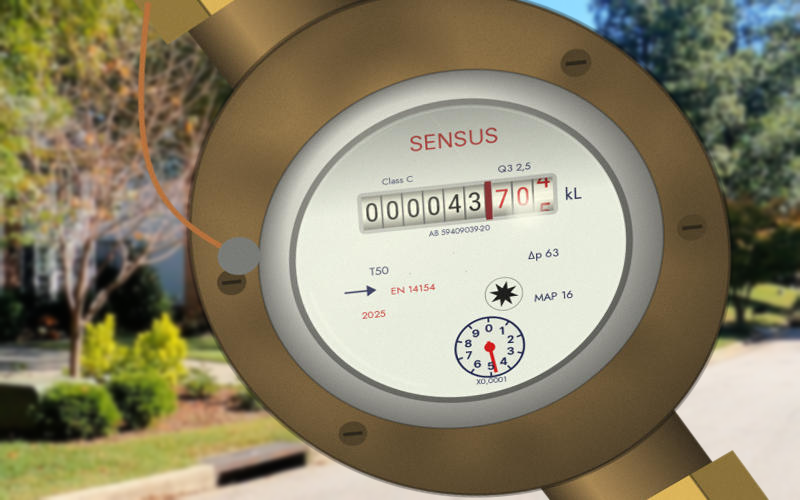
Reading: 43.7044 kL
